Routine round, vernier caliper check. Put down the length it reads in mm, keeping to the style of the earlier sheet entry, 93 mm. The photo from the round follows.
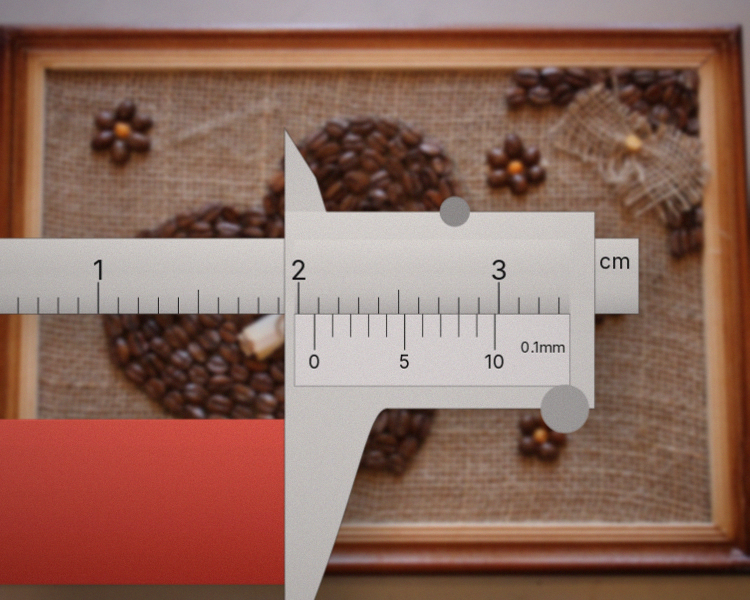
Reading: 20.8 mm
